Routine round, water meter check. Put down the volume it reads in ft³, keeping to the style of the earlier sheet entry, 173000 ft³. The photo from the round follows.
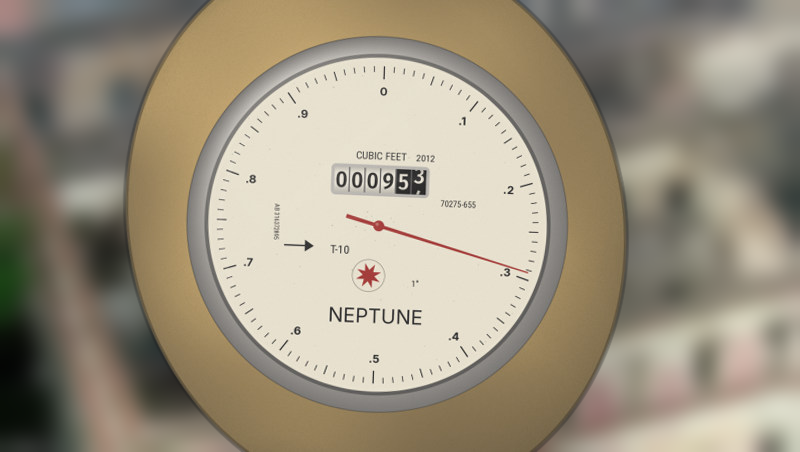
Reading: 953.29 ft³
